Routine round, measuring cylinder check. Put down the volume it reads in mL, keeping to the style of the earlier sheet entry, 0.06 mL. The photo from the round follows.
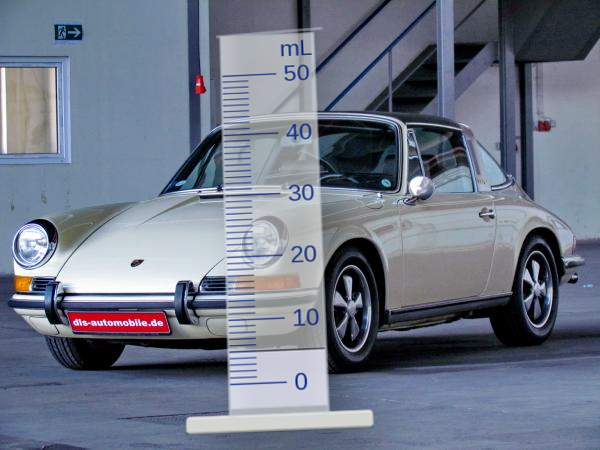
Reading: 5 mL
